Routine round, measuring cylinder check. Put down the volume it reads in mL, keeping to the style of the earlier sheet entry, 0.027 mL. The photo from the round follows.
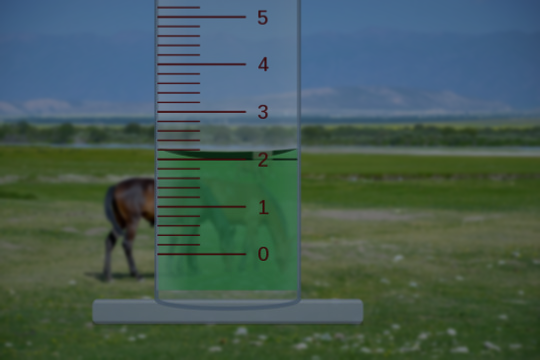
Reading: 2 mL
